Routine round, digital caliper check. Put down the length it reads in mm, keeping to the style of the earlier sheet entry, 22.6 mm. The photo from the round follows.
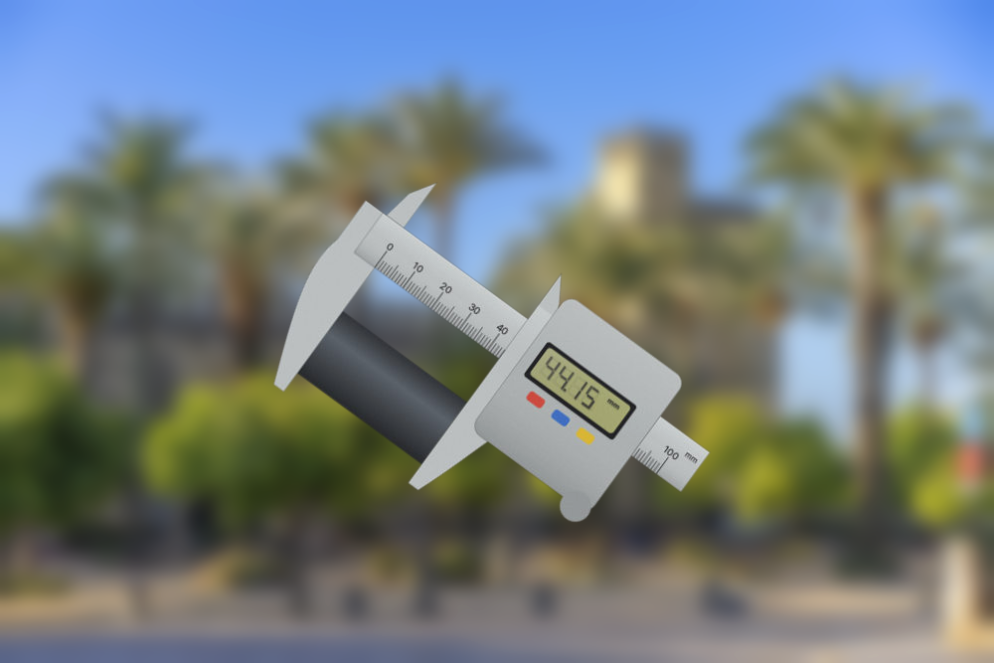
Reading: 44.15 mm
